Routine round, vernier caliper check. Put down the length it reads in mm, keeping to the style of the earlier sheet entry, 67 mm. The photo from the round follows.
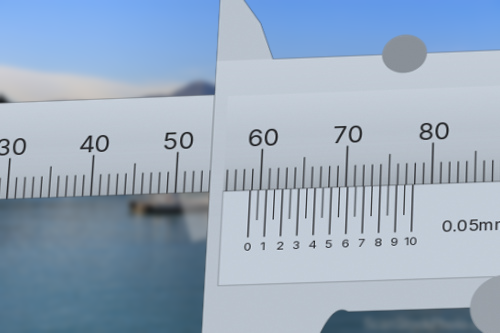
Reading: 58.8 mm
